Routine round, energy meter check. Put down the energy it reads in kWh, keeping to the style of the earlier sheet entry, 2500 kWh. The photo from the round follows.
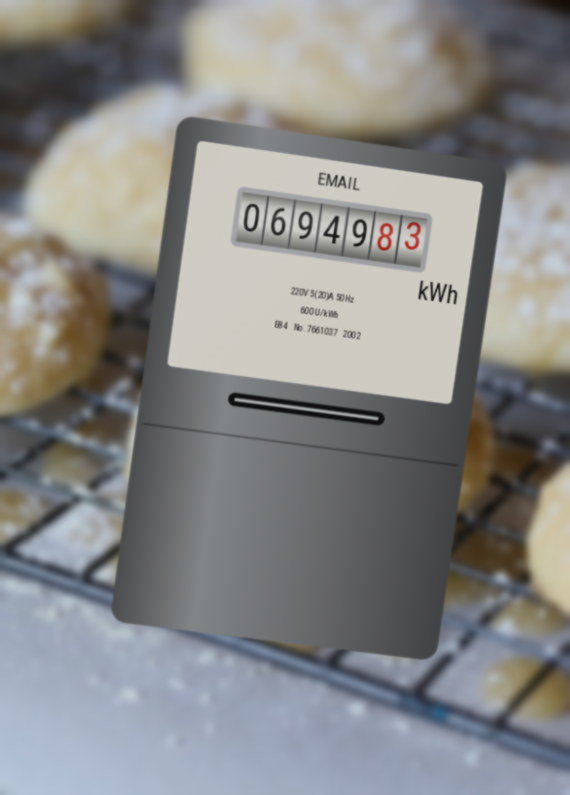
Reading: 6949.83 kWh
